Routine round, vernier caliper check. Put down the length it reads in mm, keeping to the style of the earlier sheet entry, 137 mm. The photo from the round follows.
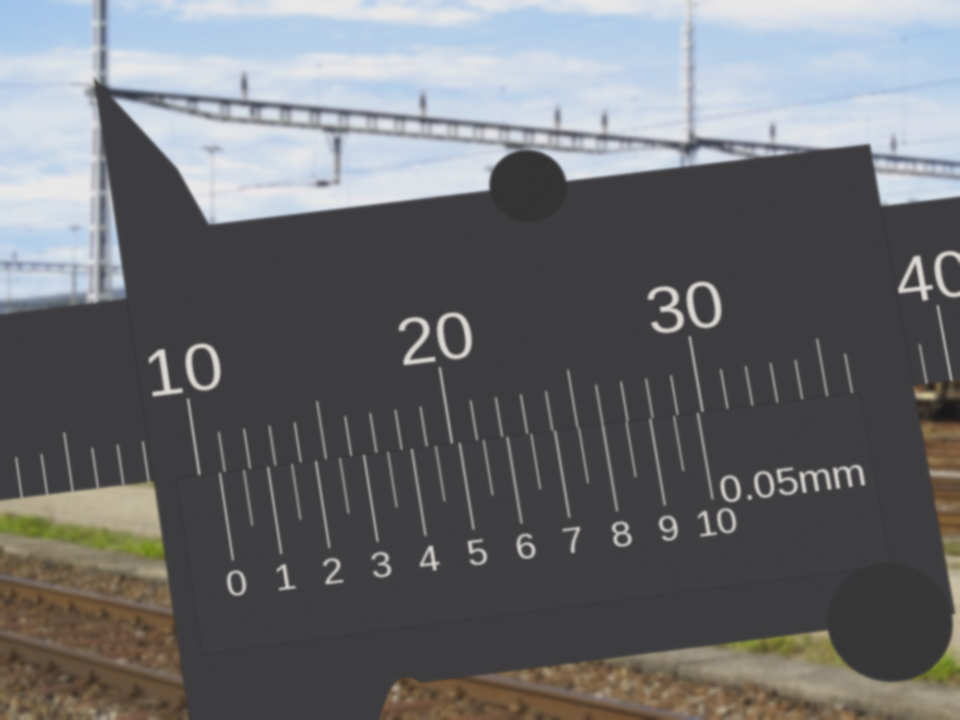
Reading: 10.8 mm
